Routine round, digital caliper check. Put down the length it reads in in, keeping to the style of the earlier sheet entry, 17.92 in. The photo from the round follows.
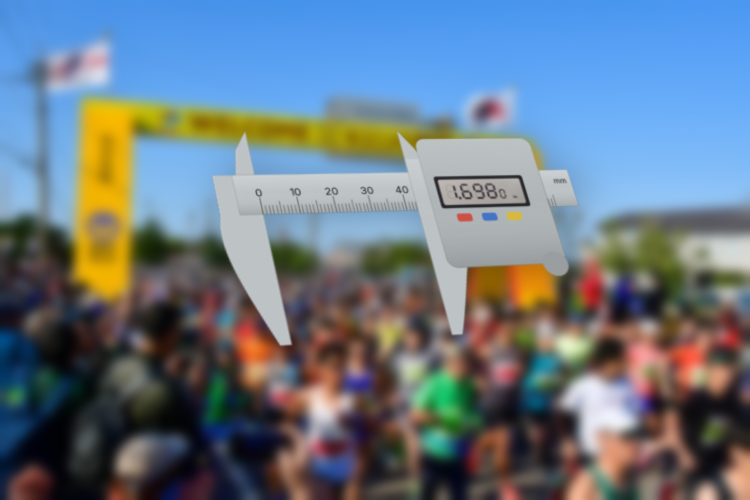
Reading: 1.6980 in
